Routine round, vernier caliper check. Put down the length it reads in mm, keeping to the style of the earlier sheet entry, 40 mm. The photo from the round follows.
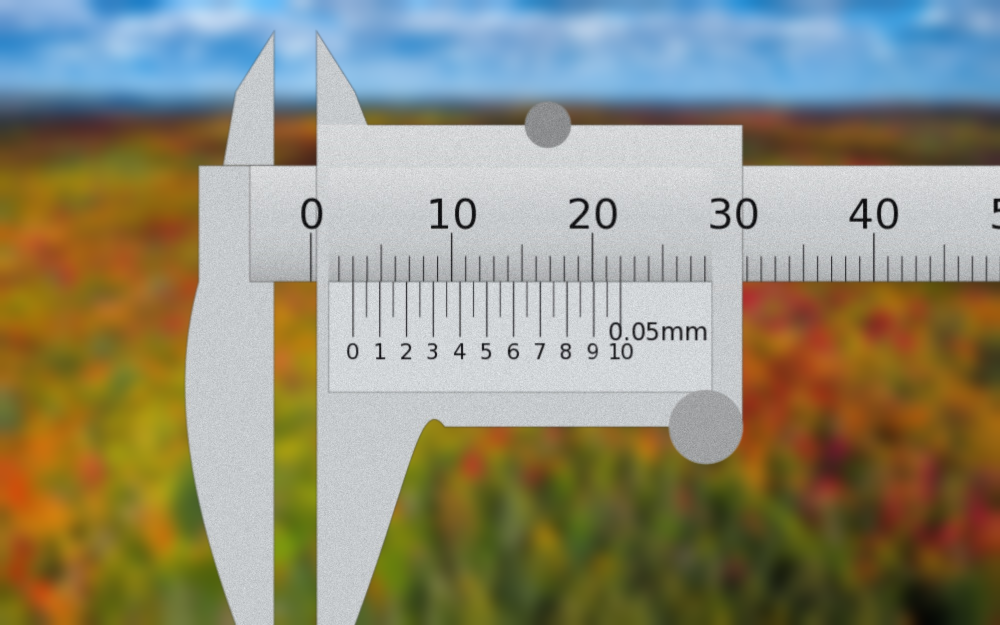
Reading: 3.0 mm
